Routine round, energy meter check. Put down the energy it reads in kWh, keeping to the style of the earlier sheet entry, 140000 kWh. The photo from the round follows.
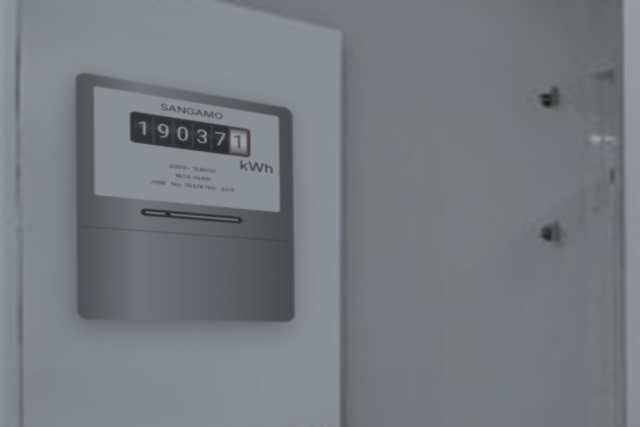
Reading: 19037.1 kWh
